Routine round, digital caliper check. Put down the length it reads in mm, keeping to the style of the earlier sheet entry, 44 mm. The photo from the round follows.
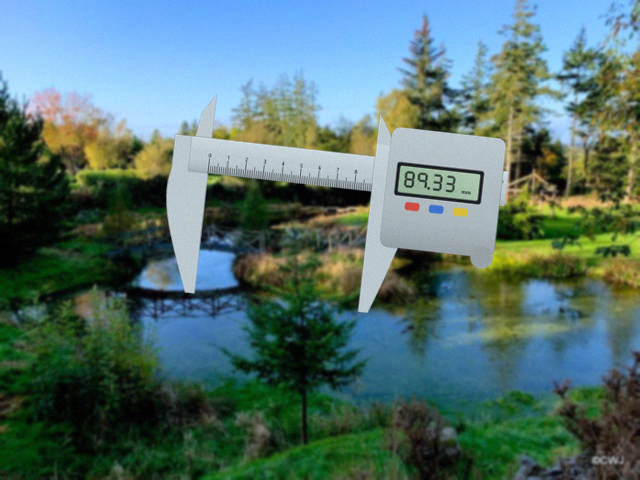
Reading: 89.33 mm
